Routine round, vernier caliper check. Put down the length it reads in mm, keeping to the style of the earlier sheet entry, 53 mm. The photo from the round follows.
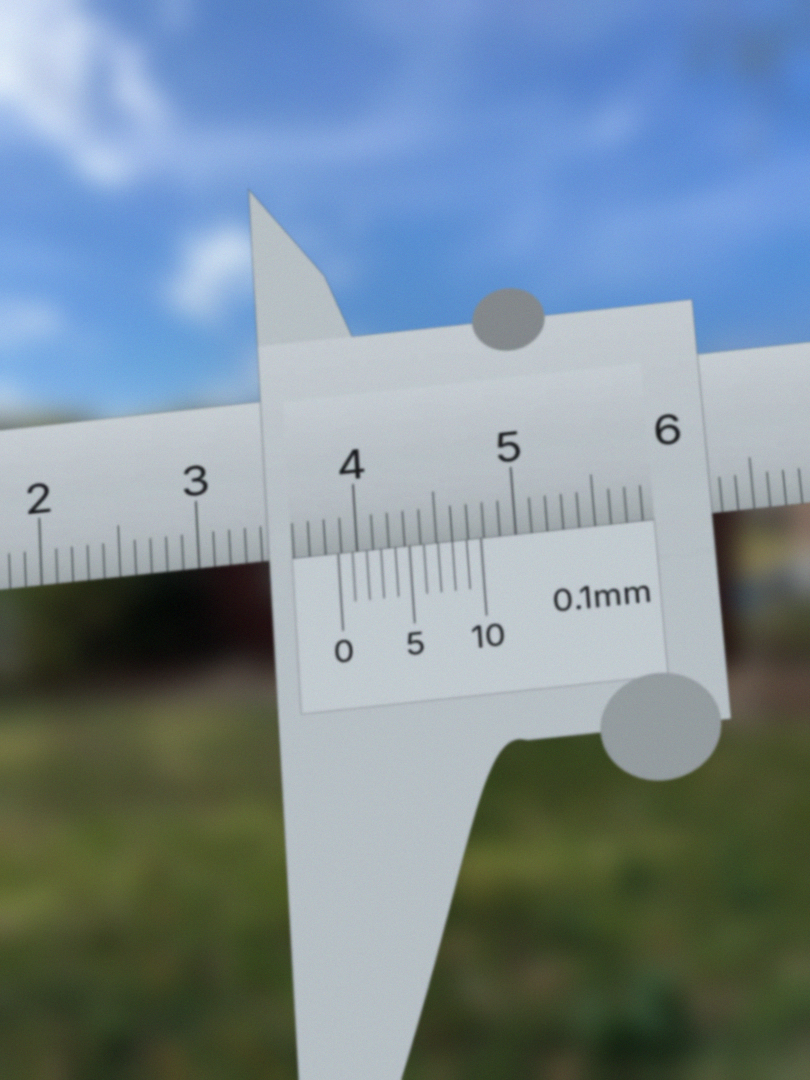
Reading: 38.8 mm
